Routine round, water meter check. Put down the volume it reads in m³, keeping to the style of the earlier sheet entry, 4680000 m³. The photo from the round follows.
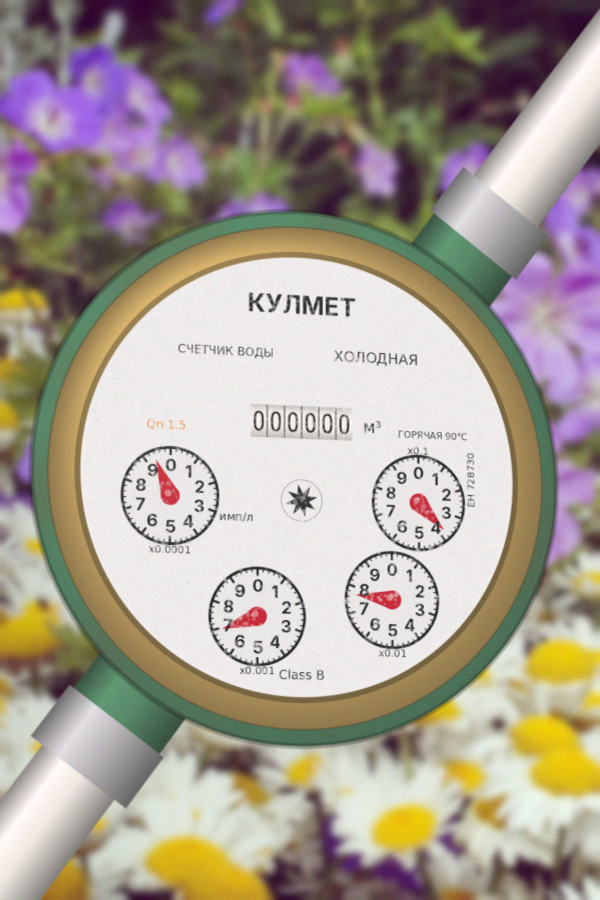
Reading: 0.3769 m³
